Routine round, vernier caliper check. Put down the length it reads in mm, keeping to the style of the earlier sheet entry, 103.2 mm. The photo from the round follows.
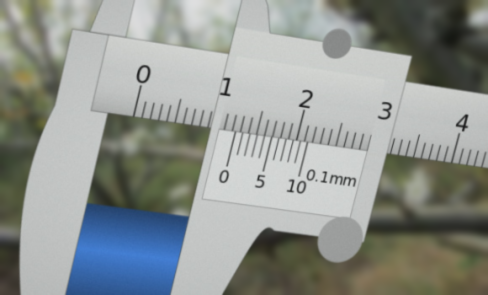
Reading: 12.4 mm
